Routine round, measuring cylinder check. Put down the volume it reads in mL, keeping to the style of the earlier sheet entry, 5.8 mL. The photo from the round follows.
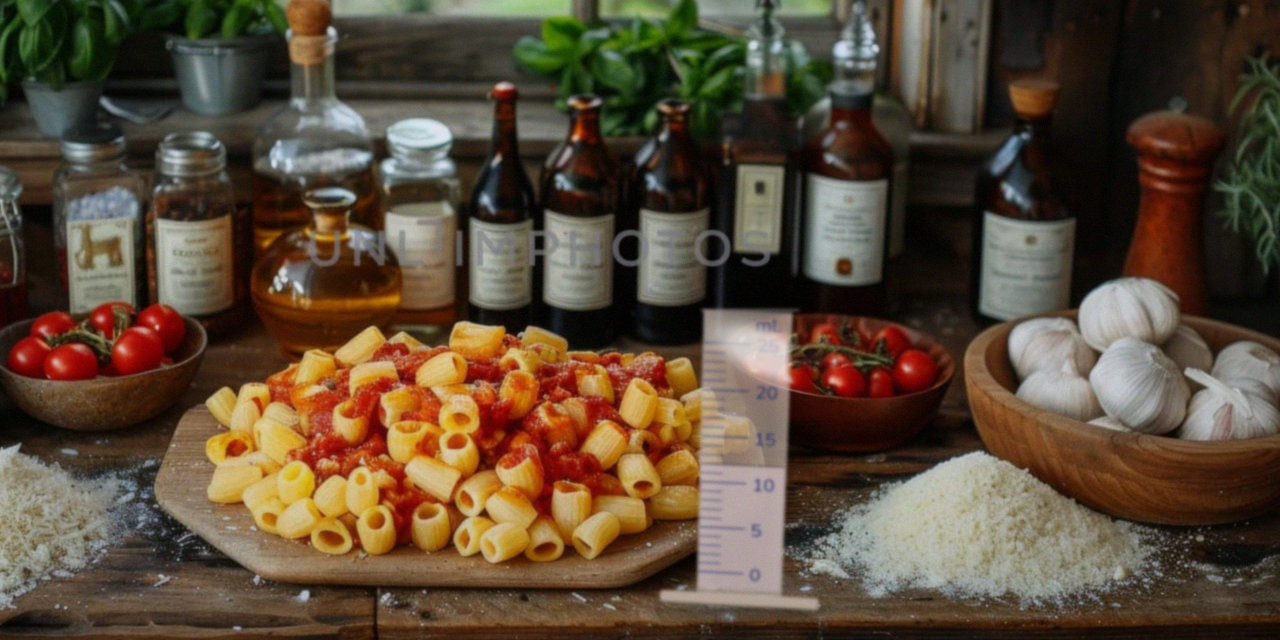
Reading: 12 mL
